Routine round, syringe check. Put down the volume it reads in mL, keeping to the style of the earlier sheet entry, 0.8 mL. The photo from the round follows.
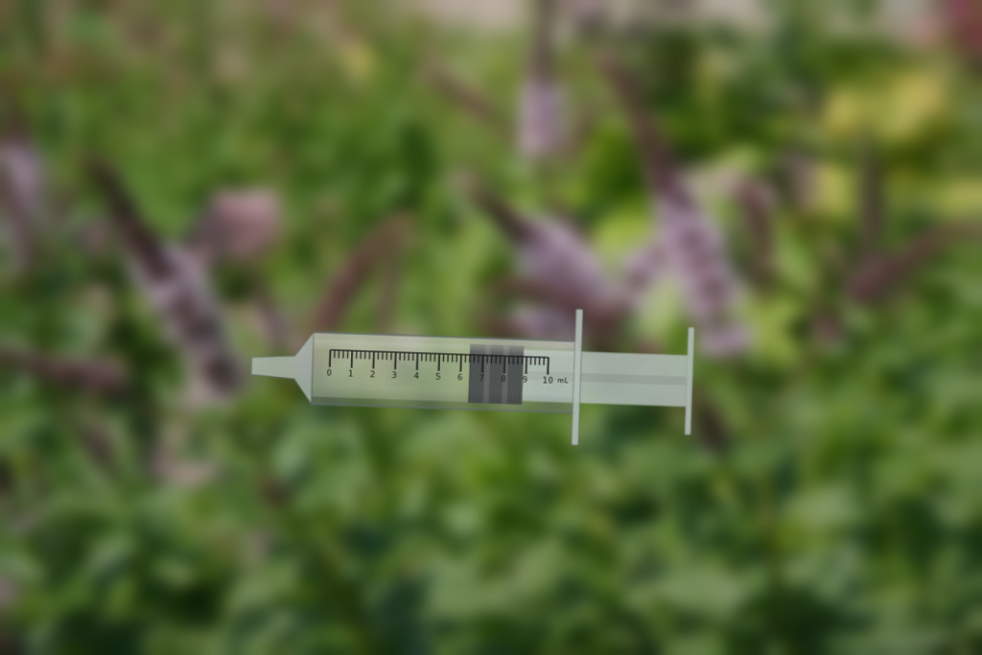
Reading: 6.4 mL
